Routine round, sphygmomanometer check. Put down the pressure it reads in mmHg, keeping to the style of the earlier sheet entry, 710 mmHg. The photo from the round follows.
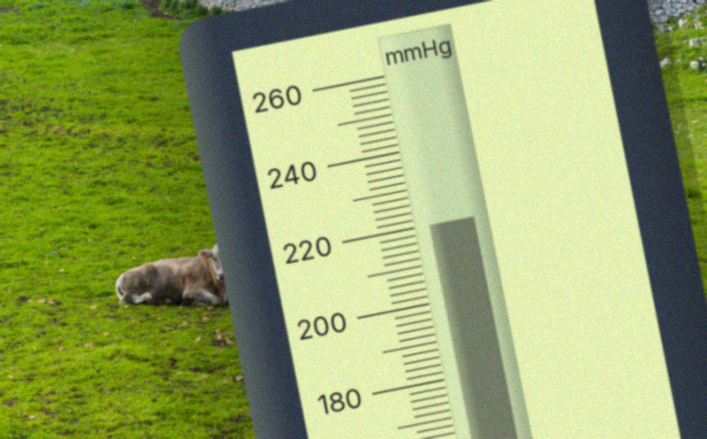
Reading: 220 mmHg
